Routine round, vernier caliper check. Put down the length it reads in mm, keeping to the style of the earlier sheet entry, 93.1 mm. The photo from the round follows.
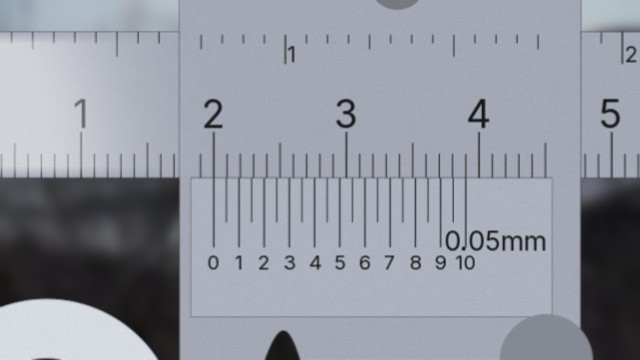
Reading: 20.0 mm
